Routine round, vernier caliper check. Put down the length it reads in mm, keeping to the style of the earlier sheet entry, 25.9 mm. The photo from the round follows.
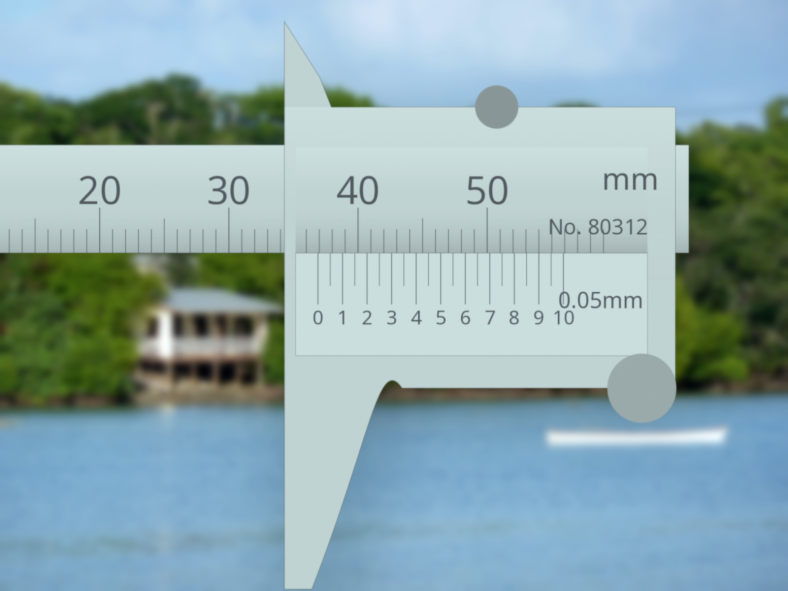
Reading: 36.9 mm
